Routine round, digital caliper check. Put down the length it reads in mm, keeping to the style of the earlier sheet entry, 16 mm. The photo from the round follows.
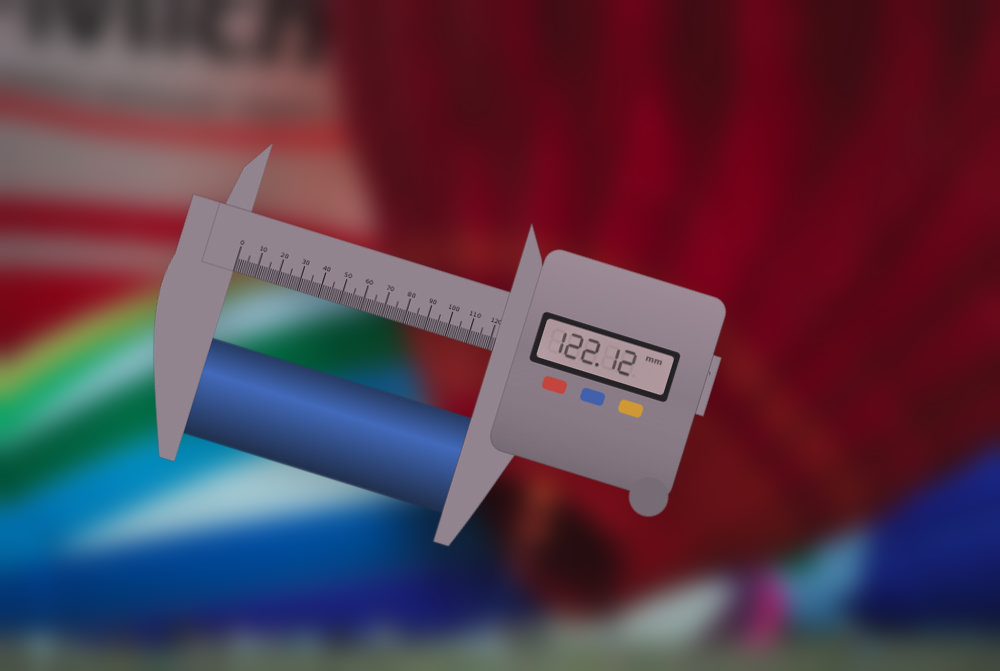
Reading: 122.12 mm
